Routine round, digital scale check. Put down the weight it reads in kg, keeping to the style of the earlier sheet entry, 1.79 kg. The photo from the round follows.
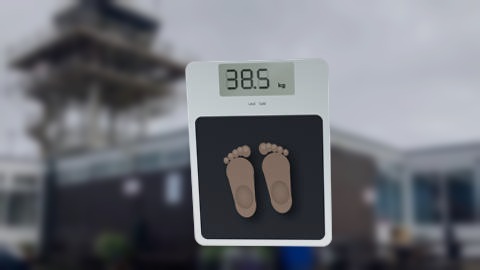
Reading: 38.5 kg
